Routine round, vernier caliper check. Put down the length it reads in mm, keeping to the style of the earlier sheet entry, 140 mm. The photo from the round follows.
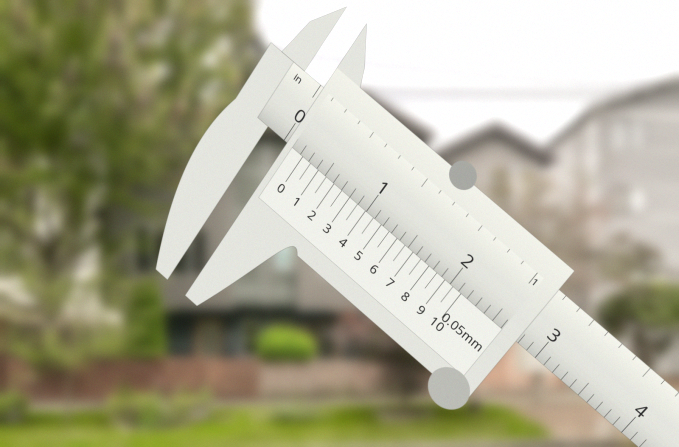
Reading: 2.3 mm
